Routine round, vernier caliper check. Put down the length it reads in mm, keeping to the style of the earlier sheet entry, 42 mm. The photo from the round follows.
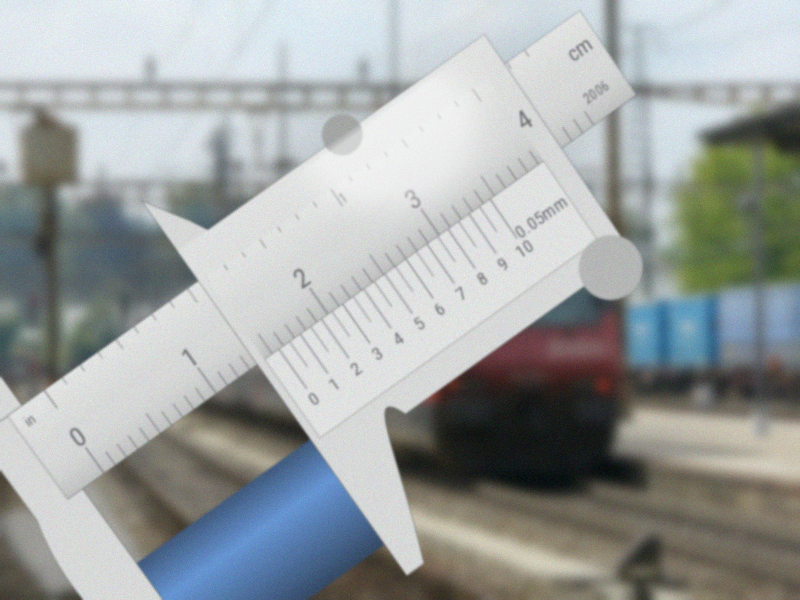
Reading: 15.6 mm
